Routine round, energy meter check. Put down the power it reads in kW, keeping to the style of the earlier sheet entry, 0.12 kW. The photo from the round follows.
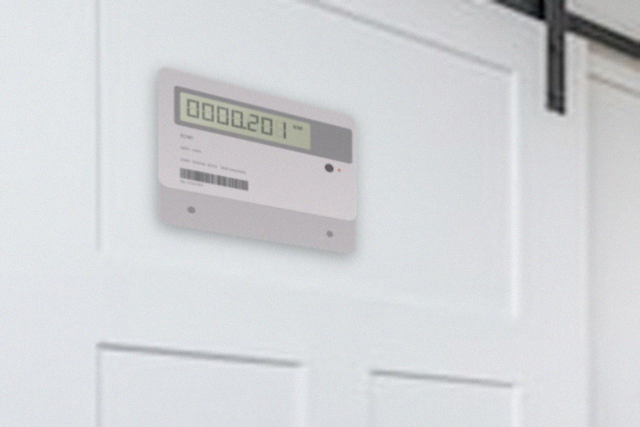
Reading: 0.201 kW
